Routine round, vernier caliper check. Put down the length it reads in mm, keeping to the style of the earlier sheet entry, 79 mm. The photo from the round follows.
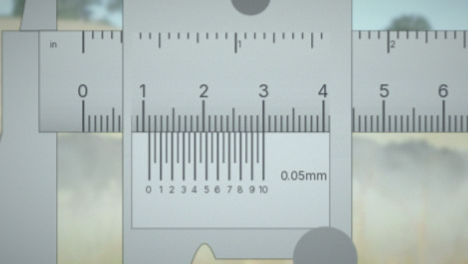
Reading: 11.0 mm
